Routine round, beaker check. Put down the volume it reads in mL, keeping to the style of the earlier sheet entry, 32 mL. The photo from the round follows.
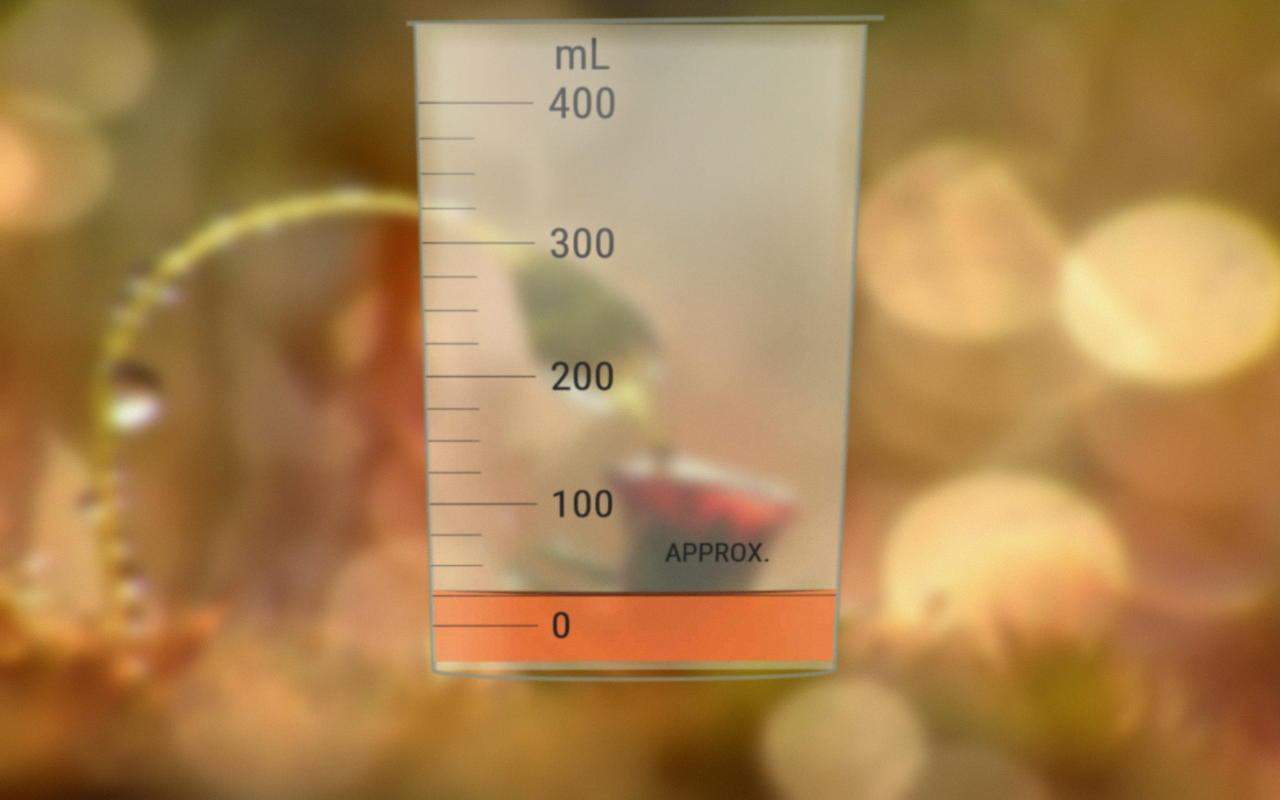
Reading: 25 mL
